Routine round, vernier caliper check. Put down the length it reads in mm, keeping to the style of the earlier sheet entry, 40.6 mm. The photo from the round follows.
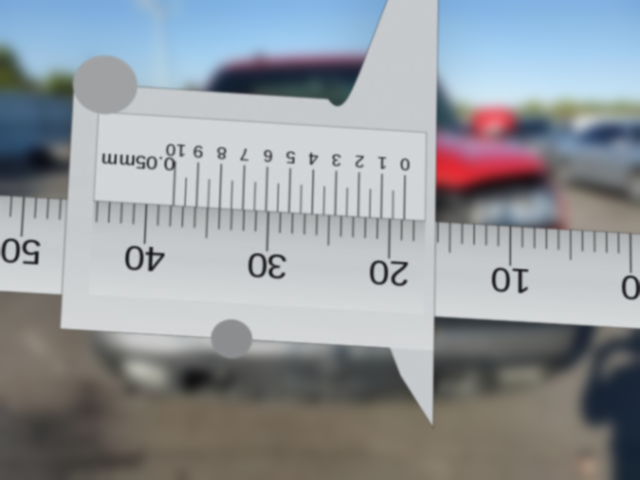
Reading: 18.8 mm
